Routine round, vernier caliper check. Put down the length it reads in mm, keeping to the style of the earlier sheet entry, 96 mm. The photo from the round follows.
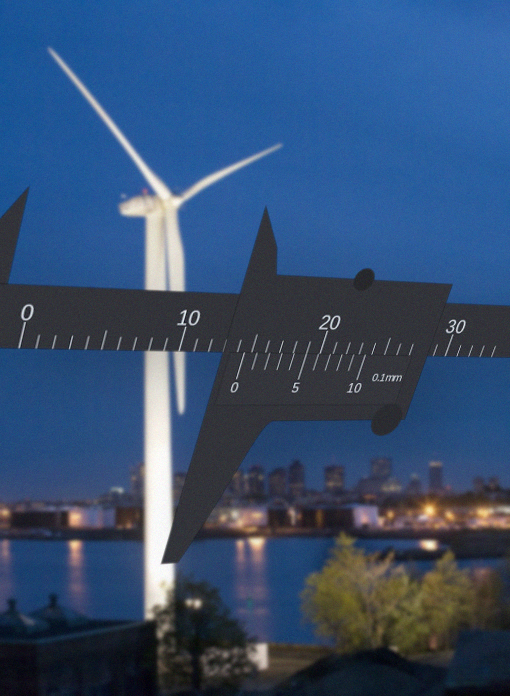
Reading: 14.5 mm
